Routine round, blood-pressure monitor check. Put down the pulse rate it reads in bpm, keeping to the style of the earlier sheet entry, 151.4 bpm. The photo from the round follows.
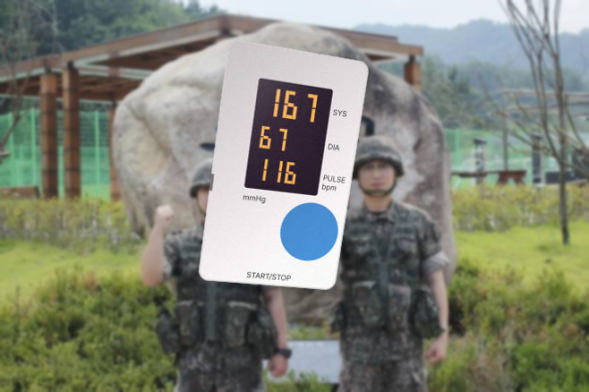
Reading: 116 bpm
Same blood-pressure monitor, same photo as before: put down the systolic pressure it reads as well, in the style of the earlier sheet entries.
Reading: 167 mmHg
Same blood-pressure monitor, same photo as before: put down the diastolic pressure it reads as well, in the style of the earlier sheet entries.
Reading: 67 mmHg
